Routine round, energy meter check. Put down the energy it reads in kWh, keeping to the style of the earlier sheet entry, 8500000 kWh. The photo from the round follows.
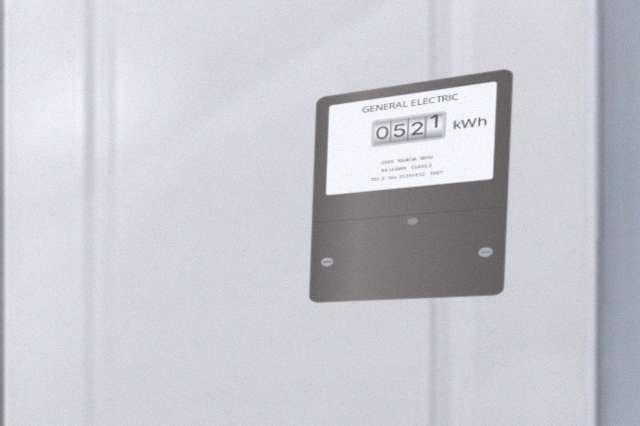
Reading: 521 kWh
